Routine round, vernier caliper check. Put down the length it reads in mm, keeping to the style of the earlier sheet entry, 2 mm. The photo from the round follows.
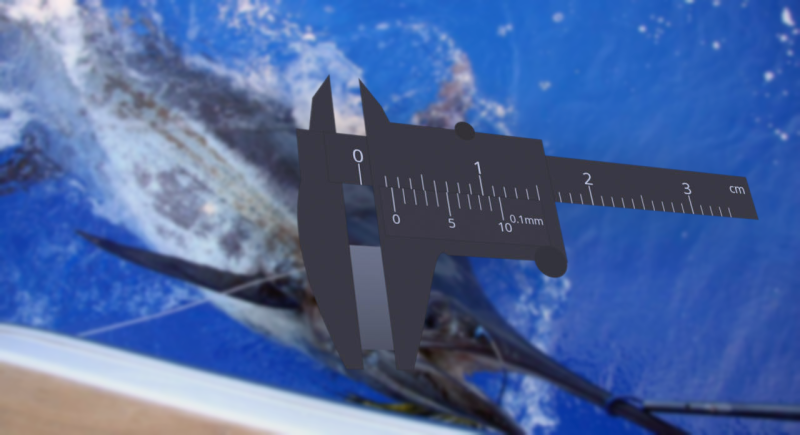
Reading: 2.4 mm
